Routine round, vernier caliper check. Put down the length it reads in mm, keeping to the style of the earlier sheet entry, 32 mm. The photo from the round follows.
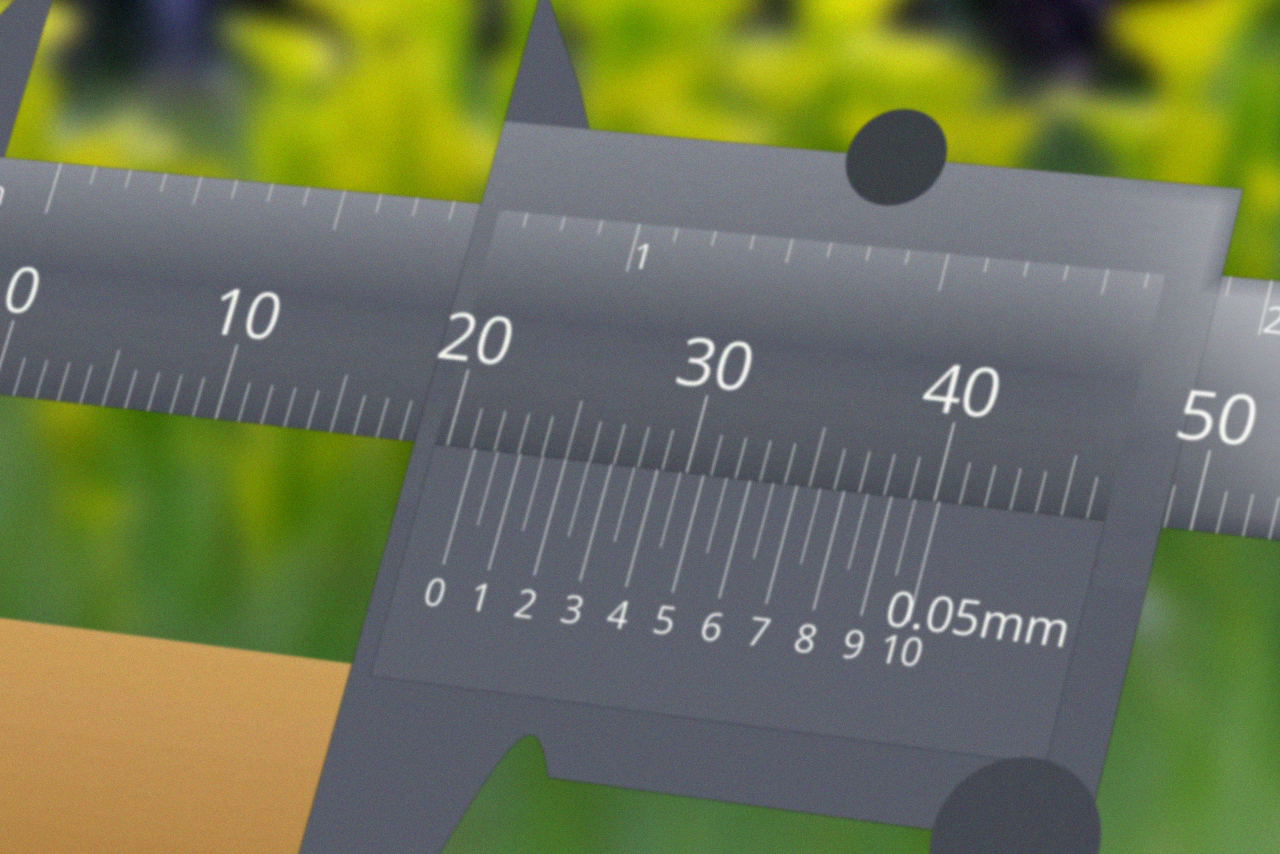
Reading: 21.2 mm
